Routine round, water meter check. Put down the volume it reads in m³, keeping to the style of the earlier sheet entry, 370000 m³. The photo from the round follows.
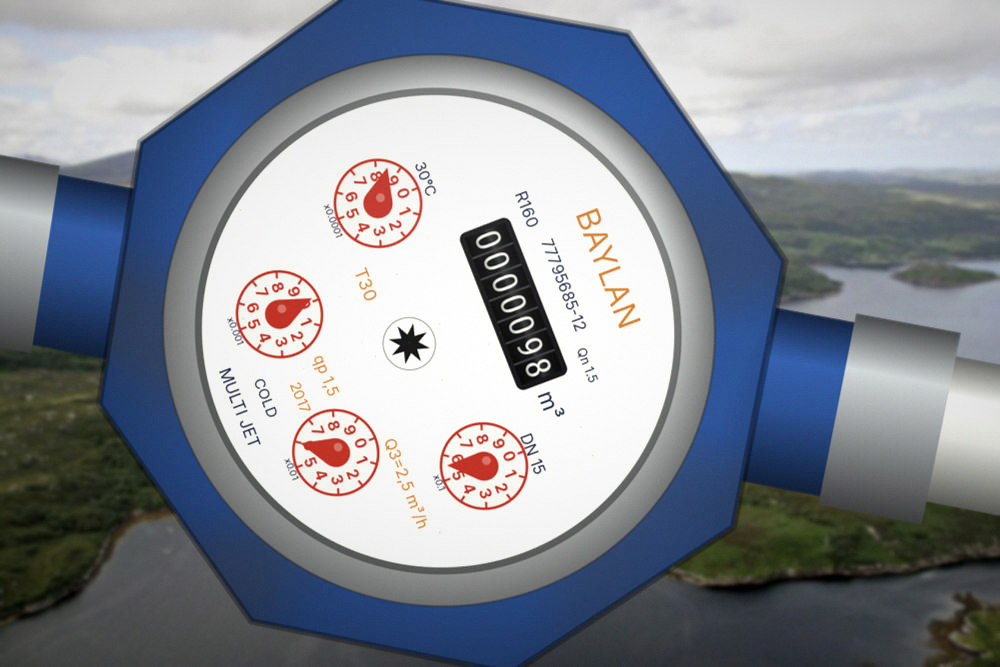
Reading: 98.5598 m³
